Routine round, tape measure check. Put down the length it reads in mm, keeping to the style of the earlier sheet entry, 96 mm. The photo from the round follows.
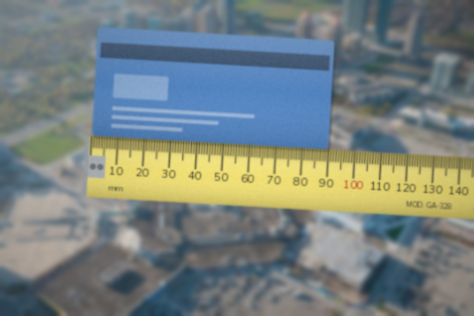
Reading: 90 mm
